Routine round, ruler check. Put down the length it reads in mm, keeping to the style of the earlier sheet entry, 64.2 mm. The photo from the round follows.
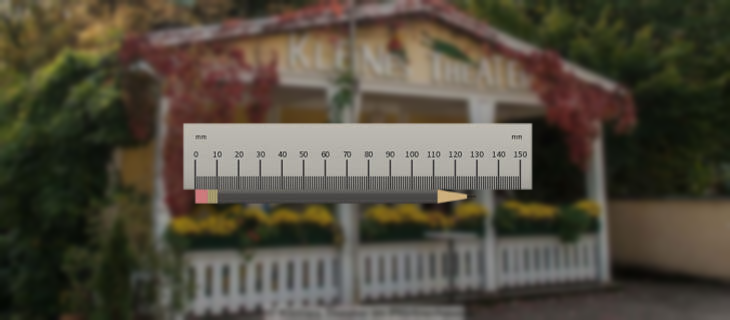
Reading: 130 mm
